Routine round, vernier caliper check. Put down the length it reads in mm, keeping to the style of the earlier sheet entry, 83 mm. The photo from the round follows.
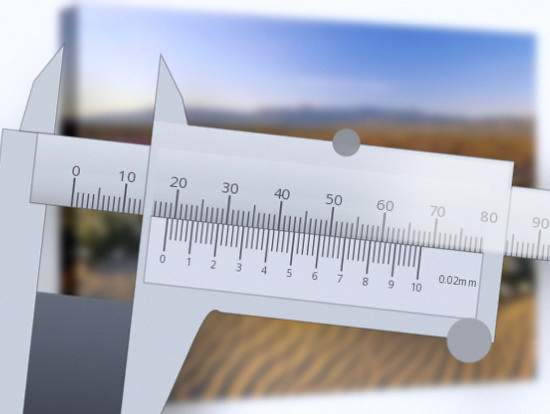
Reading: 18.6 mm
